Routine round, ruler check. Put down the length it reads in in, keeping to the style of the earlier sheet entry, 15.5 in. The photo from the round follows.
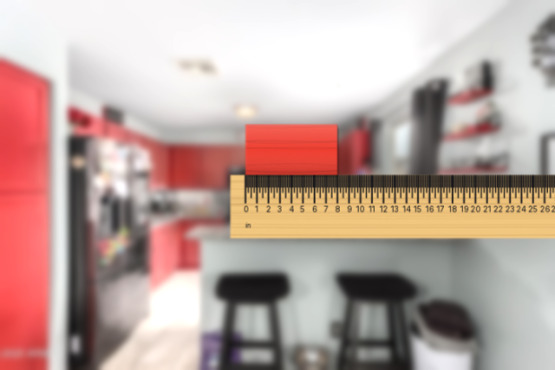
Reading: 8 in
